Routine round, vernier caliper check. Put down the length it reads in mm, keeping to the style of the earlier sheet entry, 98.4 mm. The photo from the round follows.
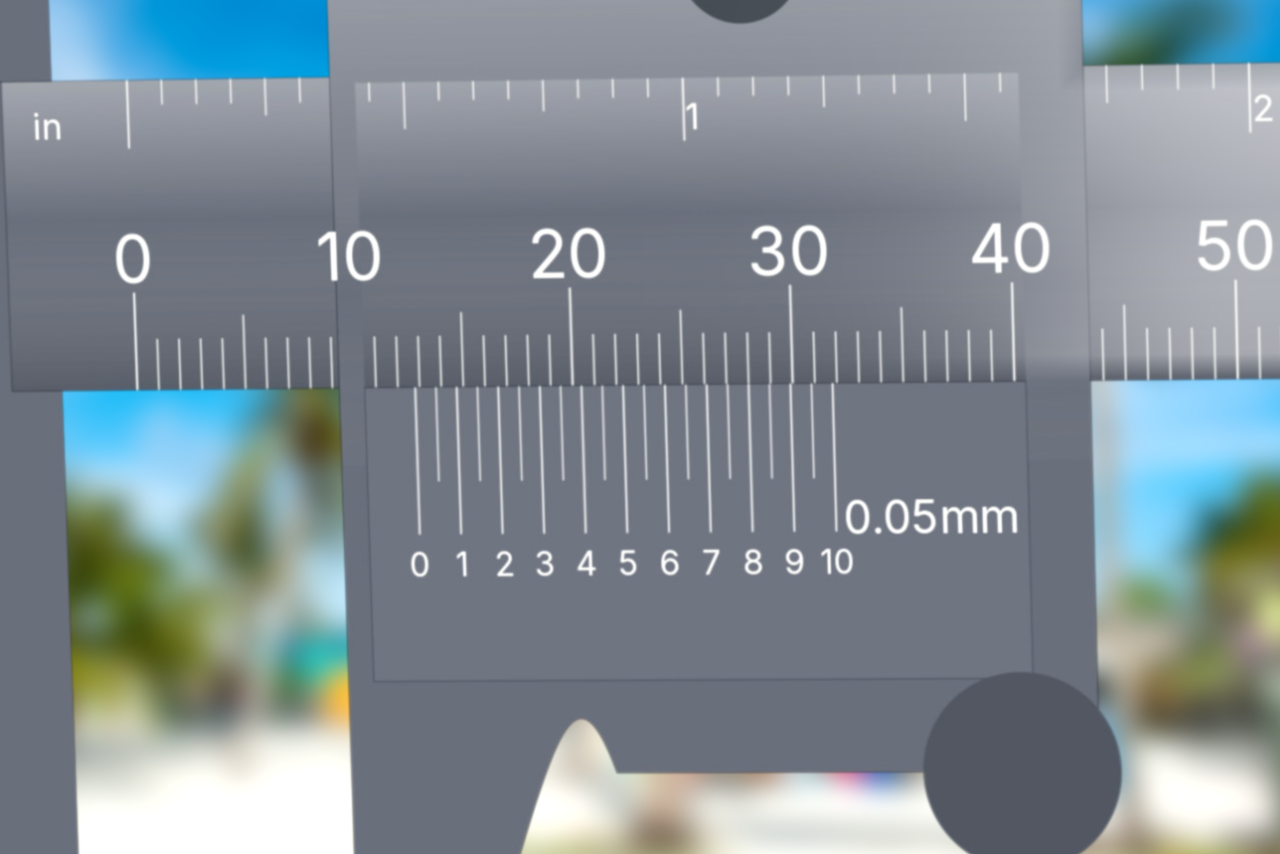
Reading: 12.8 mm
